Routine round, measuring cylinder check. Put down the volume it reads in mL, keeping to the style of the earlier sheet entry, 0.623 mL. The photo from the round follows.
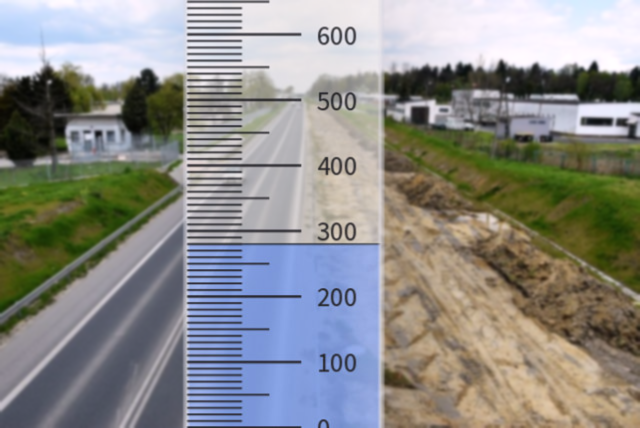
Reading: 280 mL
